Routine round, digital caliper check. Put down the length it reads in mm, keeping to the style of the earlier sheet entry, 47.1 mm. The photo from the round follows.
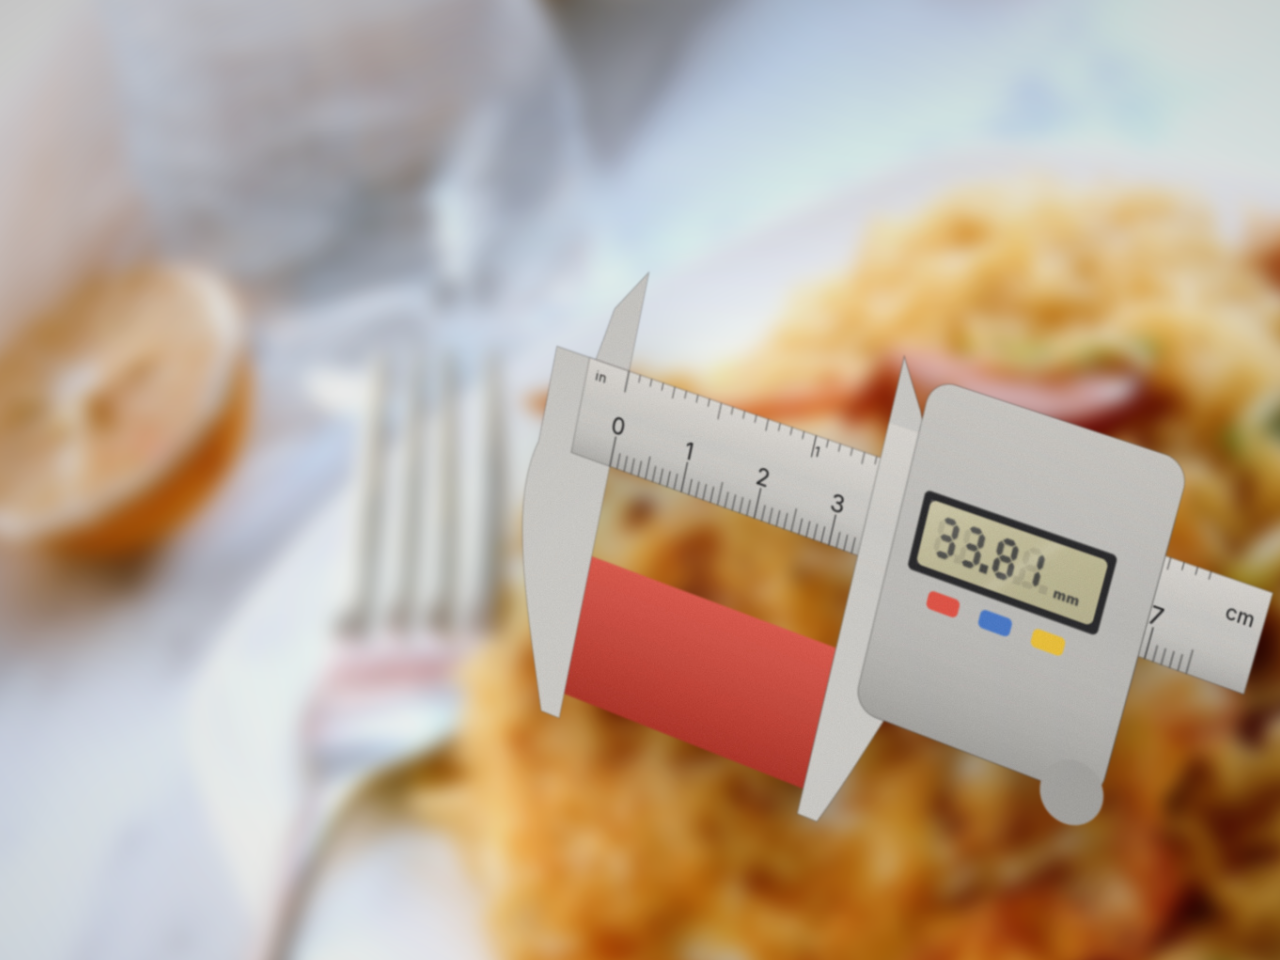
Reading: 33.81 mm
